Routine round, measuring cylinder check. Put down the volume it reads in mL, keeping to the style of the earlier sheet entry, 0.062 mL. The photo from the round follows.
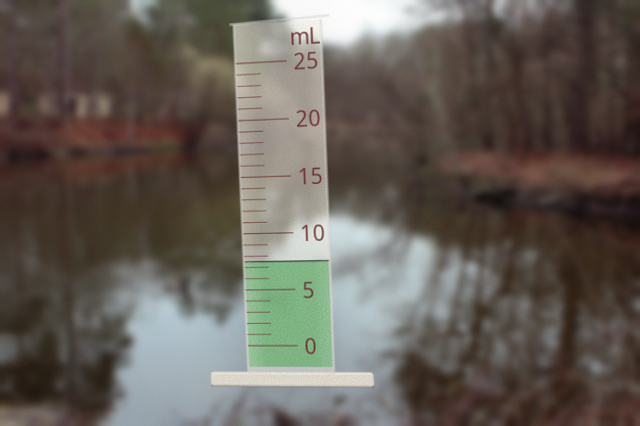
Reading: 7.5 mL
